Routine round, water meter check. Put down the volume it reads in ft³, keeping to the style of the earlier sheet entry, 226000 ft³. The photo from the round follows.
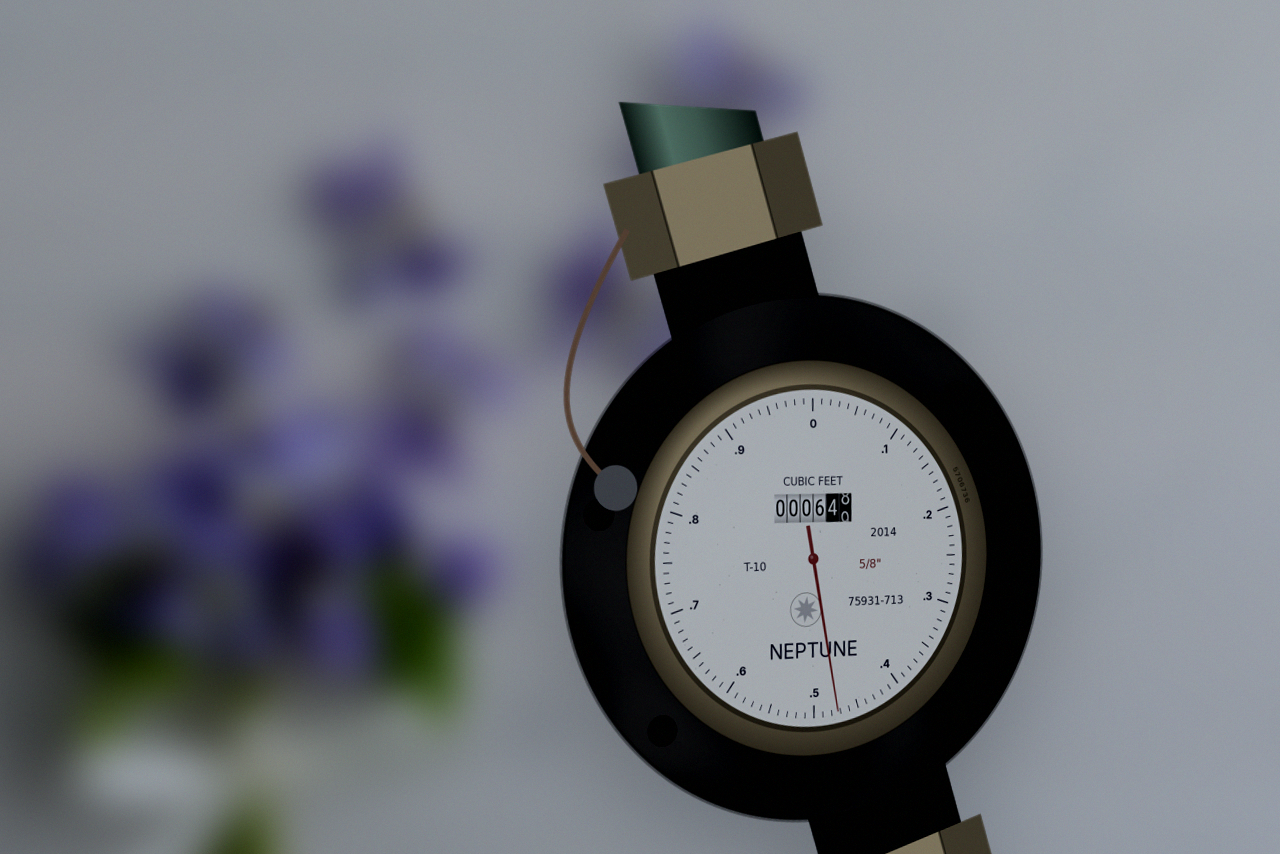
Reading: 648.47 ft³
